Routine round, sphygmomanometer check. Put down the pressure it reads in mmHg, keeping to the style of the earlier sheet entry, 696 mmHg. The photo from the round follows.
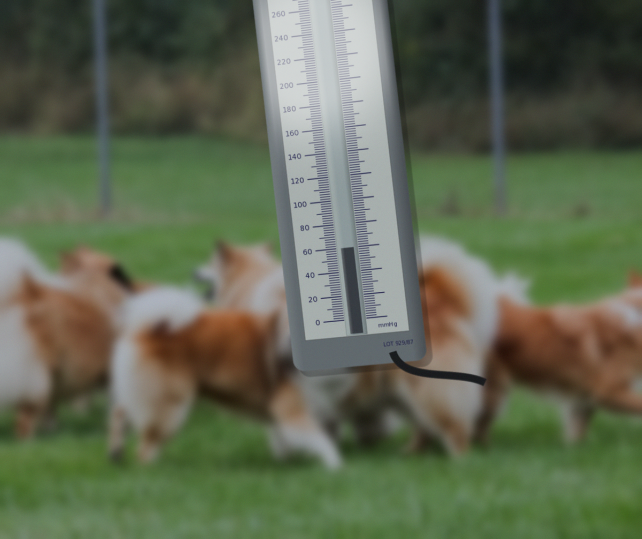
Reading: 60 mmHg
